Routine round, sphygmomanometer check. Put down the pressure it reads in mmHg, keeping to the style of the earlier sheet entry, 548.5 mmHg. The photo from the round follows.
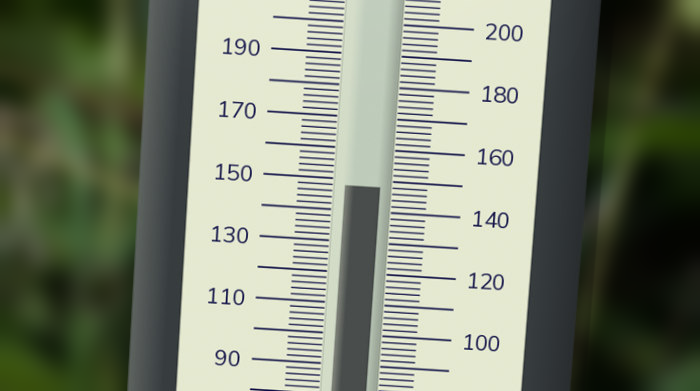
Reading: 148 mmHg
